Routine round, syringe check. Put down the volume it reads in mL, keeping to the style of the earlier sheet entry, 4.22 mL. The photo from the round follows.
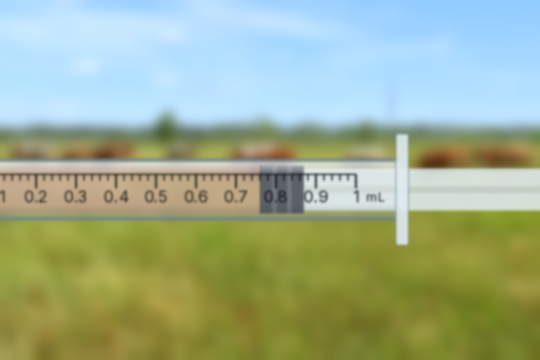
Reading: 0.76 mL
